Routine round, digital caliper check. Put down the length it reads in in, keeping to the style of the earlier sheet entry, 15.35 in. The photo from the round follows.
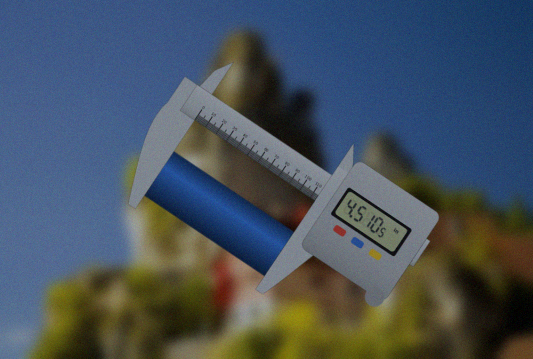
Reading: 4.5105 in
